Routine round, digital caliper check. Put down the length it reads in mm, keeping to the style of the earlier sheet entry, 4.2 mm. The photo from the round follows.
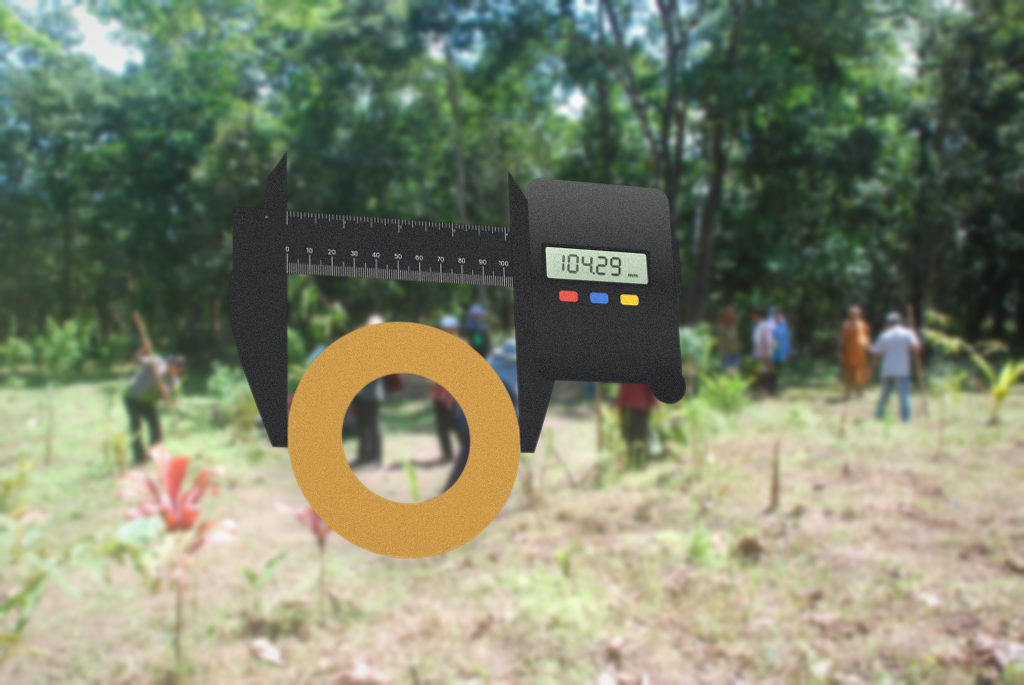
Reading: 104.29 mm
